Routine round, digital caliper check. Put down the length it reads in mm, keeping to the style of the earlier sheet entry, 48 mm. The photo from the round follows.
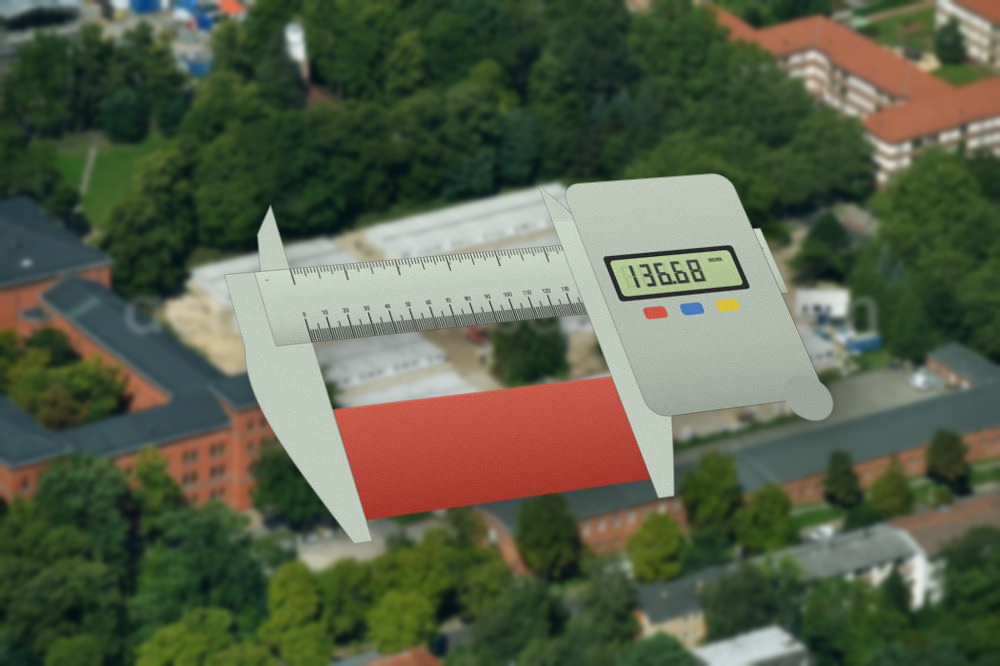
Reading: 136.68 mm
